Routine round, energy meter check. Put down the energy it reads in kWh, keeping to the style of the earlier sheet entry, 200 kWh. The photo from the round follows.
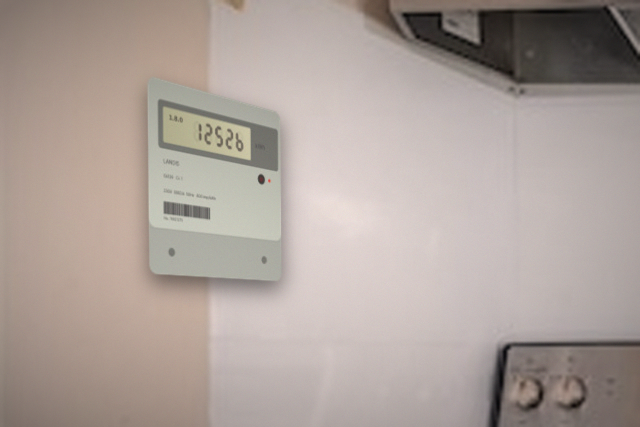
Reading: 12526 kWh
